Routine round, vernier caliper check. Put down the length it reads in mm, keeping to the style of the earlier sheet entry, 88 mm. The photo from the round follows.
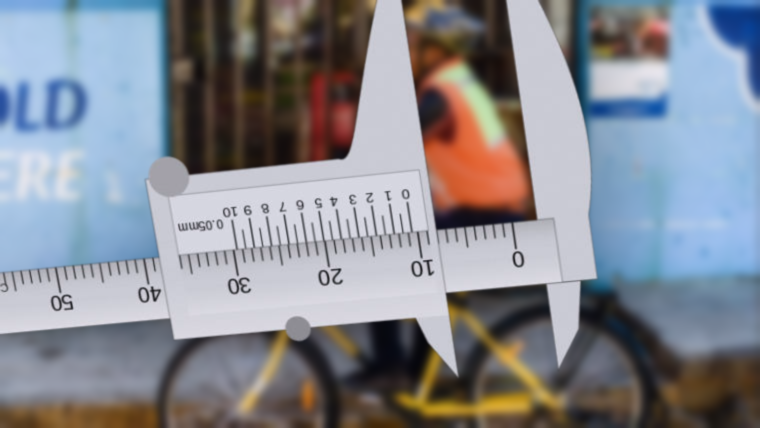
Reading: 10.6 mm
